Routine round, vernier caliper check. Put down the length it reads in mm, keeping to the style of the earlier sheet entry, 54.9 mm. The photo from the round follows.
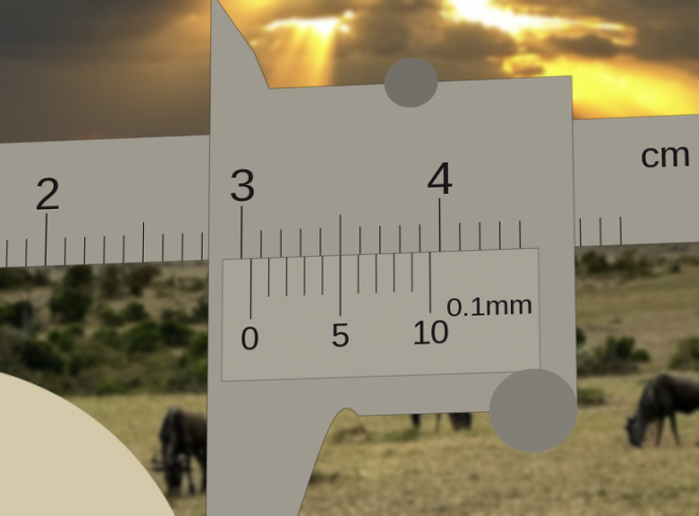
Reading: 30.5 mm
